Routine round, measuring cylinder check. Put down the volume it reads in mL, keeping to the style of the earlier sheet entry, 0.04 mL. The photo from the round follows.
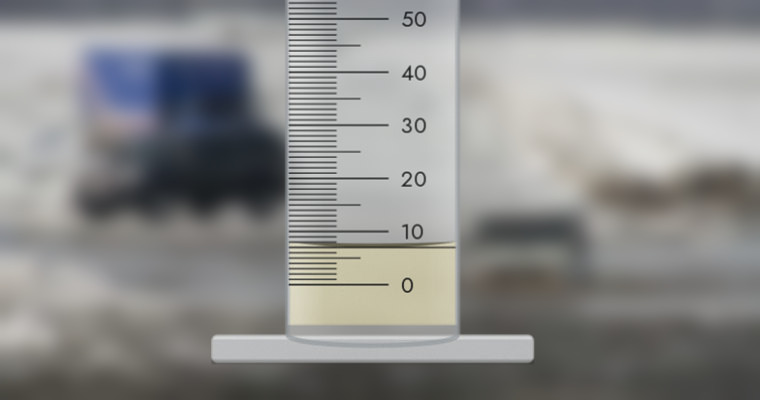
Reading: 7 mL
